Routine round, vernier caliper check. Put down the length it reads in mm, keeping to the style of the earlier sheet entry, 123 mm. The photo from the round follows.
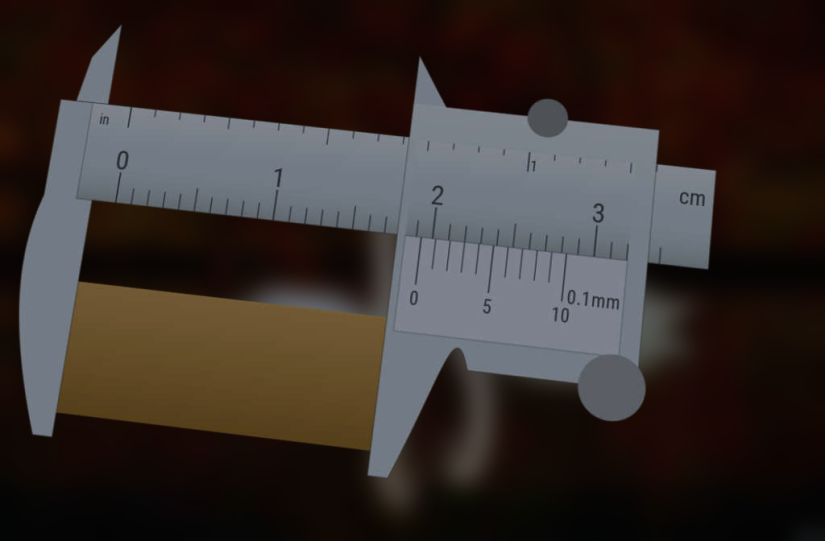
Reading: 19.3 mm
